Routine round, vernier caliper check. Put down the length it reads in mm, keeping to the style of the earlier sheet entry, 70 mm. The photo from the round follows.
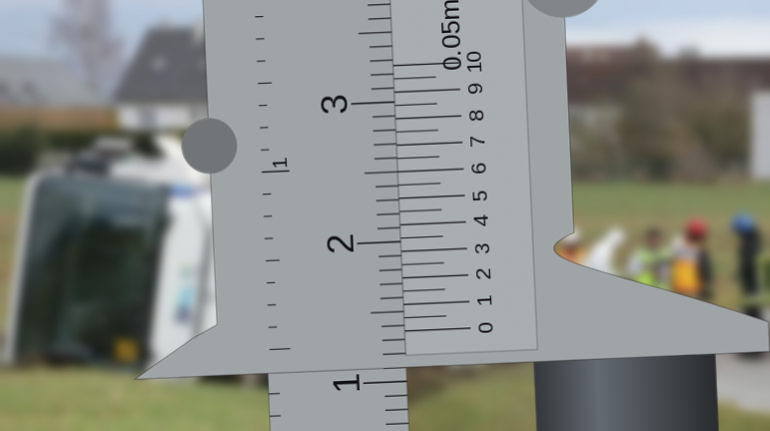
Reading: 13.6 mm
